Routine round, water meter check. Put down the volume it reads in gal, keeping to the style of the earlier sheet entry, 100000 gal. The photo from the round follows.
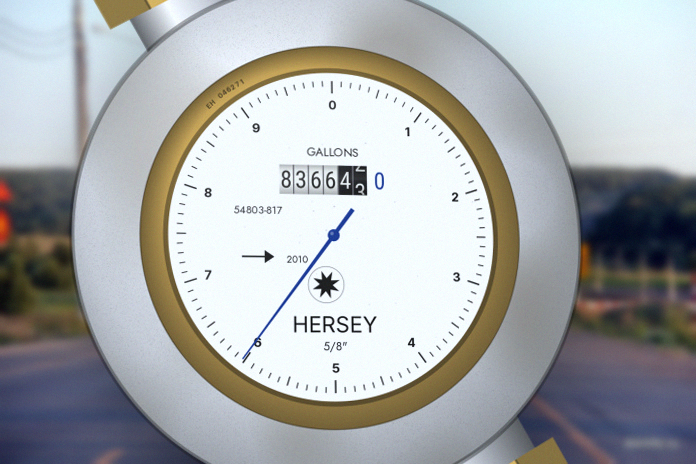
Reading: 8366426.0 gal
